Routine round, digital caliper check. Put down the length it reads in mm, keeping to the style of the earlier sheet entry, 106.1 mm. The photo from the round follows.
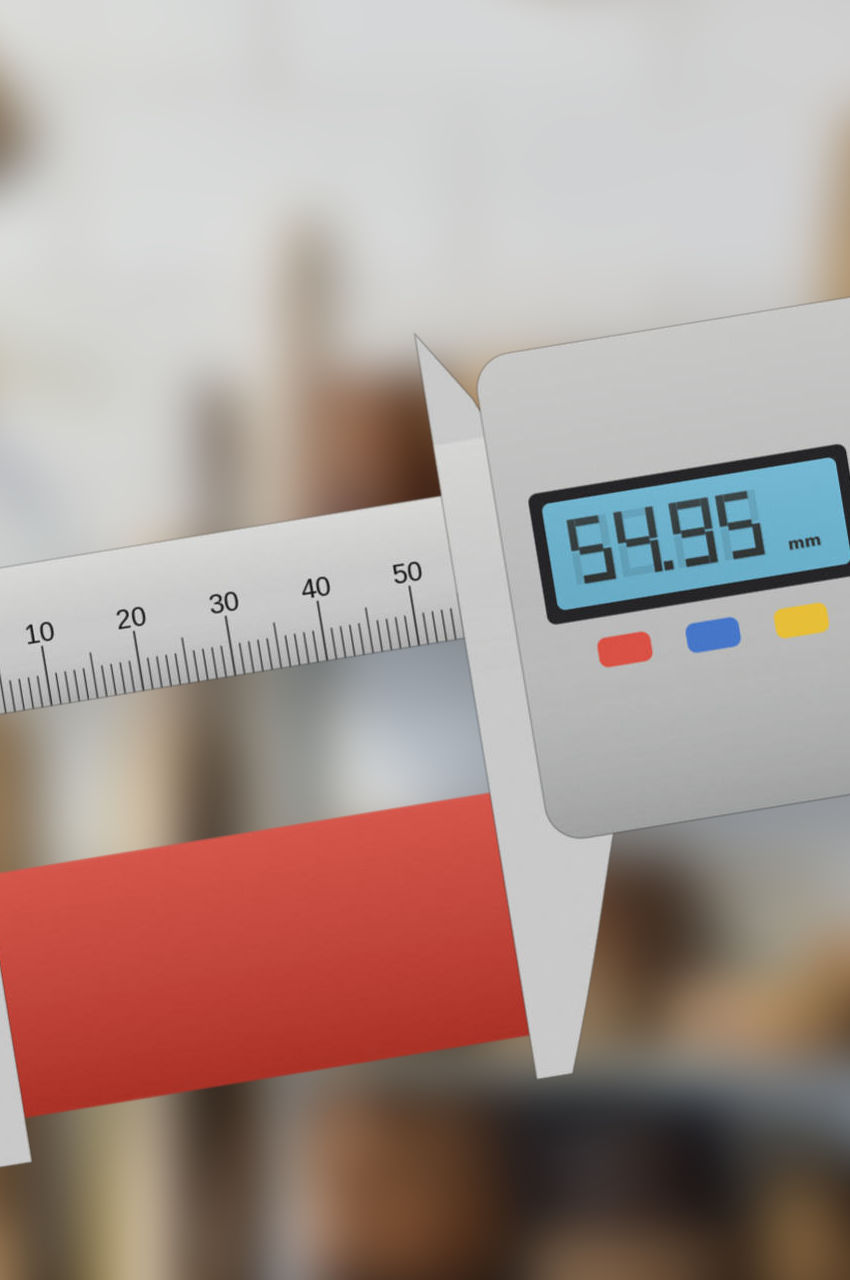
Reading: 54.95 mm
